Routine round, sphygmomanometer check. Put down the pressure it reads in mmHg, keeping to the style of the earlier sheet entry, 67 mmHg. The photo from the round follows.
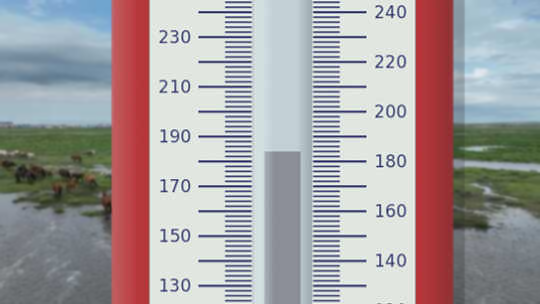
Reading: 184 mmHg
